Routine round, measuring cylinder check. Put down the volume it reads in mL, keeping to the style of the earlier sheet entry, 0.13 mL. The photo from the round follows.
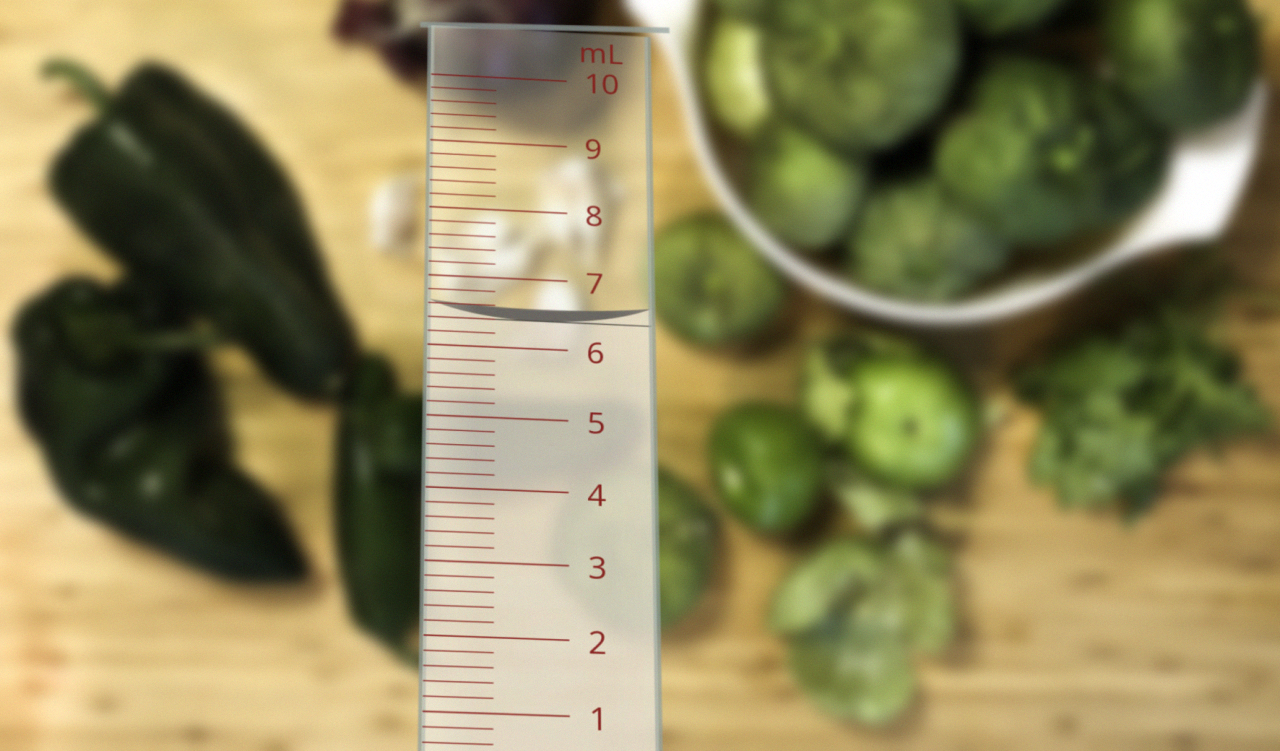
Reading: 6.4 mL
